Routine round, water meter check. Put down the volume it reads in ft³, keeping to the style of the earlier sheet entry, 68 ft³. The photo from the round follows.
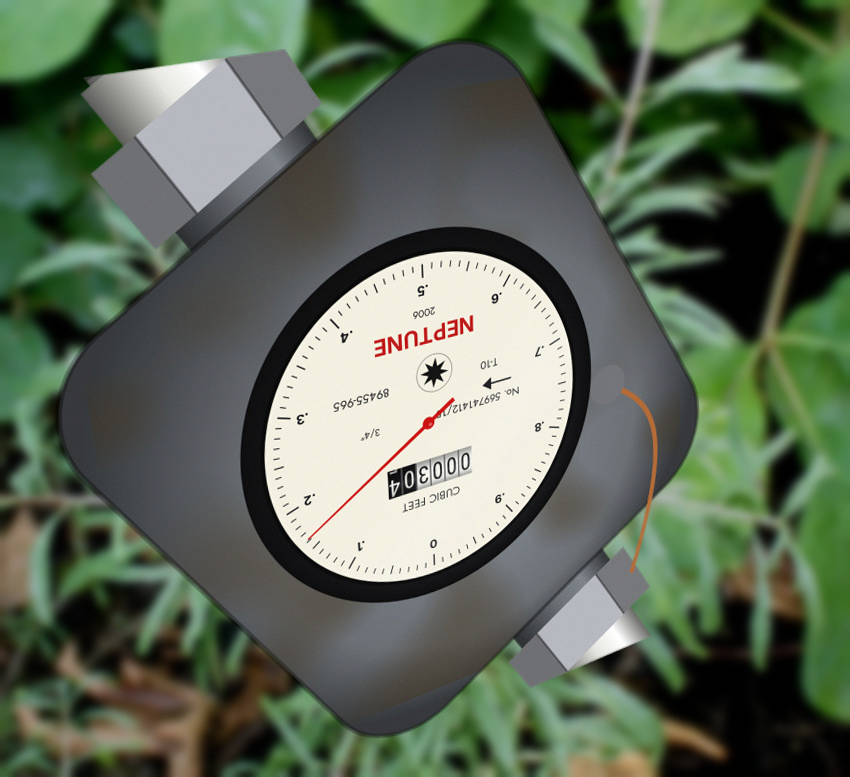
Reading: 304.16 ft³
